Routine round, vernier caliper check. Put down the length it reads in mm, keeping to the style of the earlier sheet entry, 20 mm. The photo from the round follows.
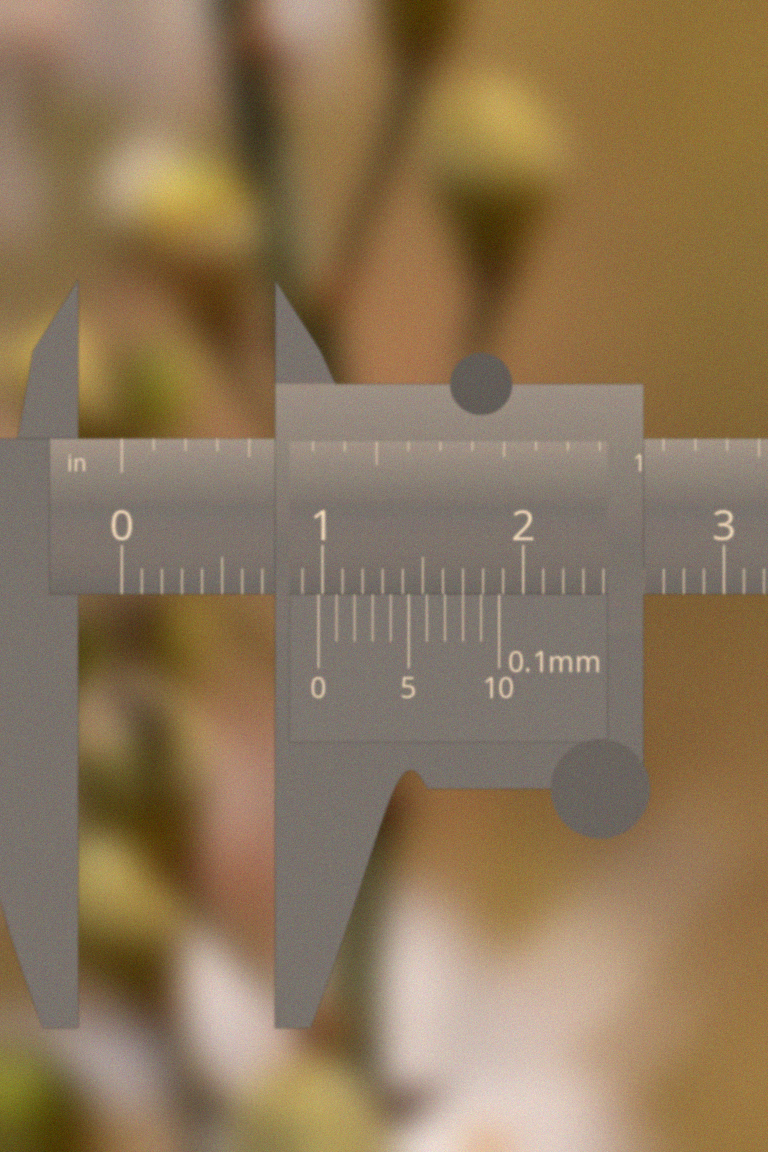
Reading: 9.8 mm
